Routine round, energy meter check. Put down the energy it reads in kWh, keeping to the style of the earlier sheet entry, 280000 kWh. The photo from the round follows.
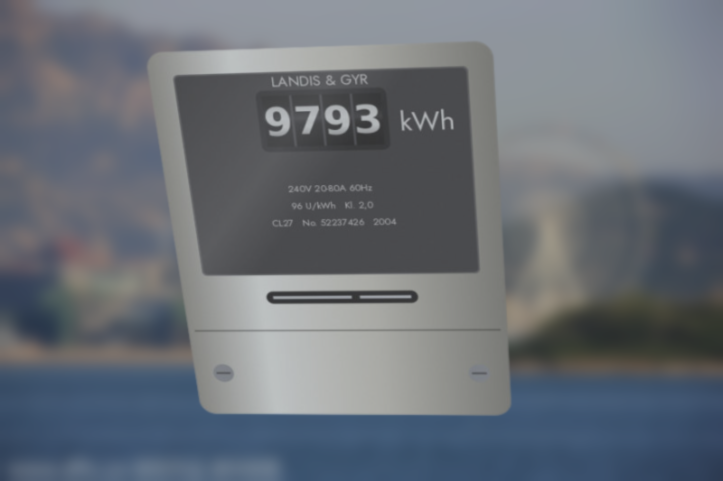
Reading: 9793 kWh
